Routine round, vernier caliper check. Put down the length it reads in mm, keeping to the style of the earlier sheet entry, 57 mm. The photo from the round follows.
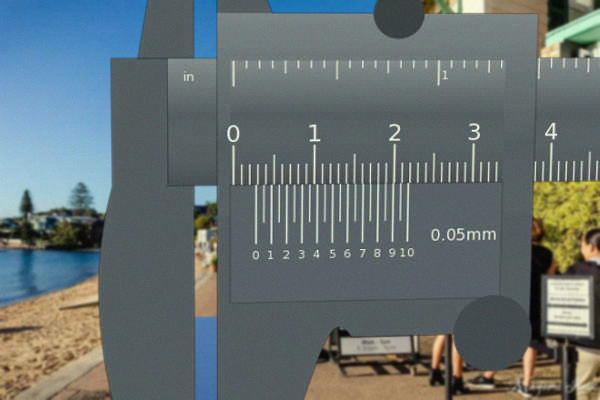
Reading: 2.8 mm
